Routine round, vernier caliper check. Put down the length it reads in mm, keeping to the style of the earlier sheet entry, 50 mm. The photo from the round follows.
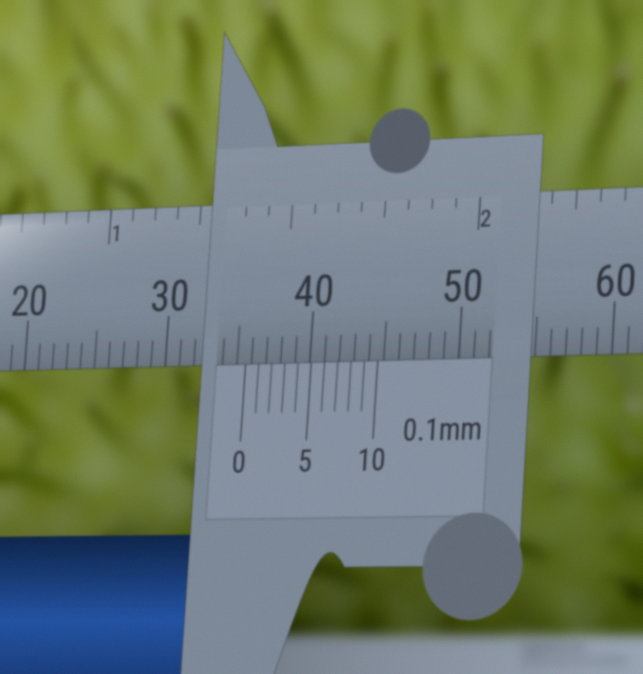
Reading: 35.6 mm
